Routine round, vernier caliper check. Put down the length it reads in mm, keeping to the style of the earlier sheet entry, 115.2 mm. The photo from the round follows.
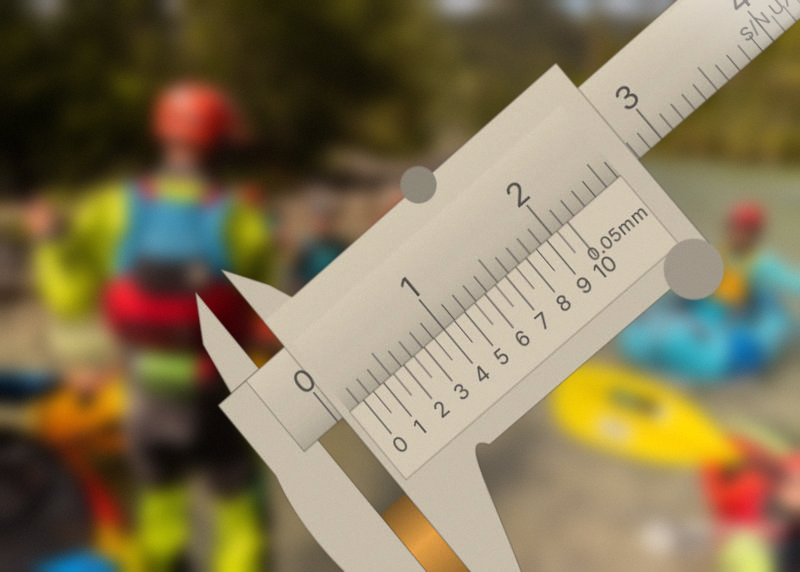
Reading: 2.4 mm
